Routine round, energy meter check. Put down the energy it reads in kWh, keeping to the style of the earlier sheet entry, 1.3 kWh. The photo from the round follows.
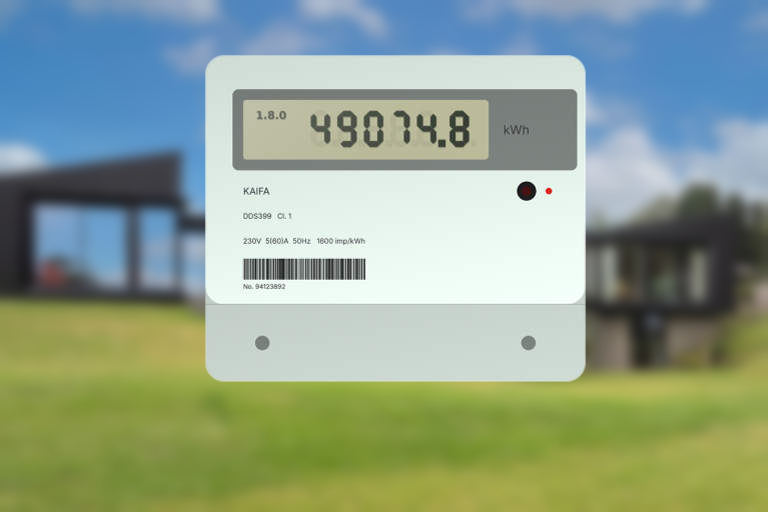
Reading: 49074.8 kWh
